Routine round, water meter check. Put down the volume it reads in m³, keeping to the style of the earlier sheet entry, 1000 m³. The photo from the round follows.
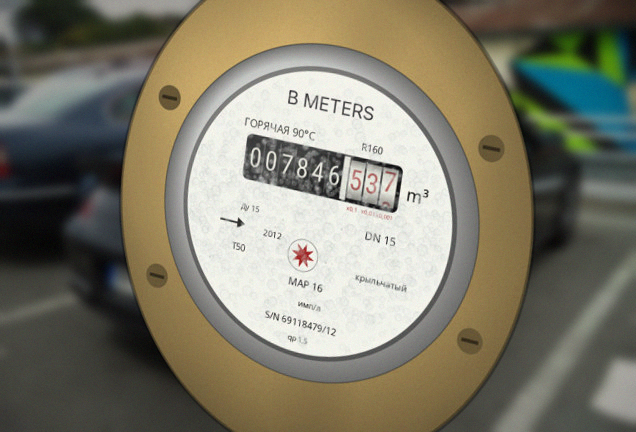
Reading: 7846.537 m³
